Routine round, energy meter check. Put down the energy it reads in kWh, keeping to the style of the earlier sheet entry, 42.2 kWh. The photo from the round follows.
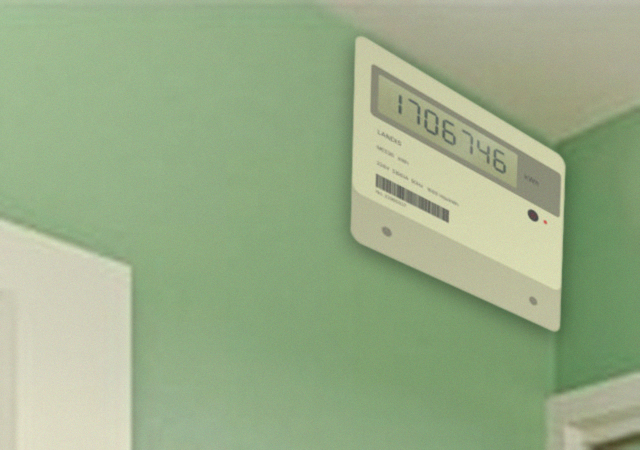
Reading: 1706746 kWh
